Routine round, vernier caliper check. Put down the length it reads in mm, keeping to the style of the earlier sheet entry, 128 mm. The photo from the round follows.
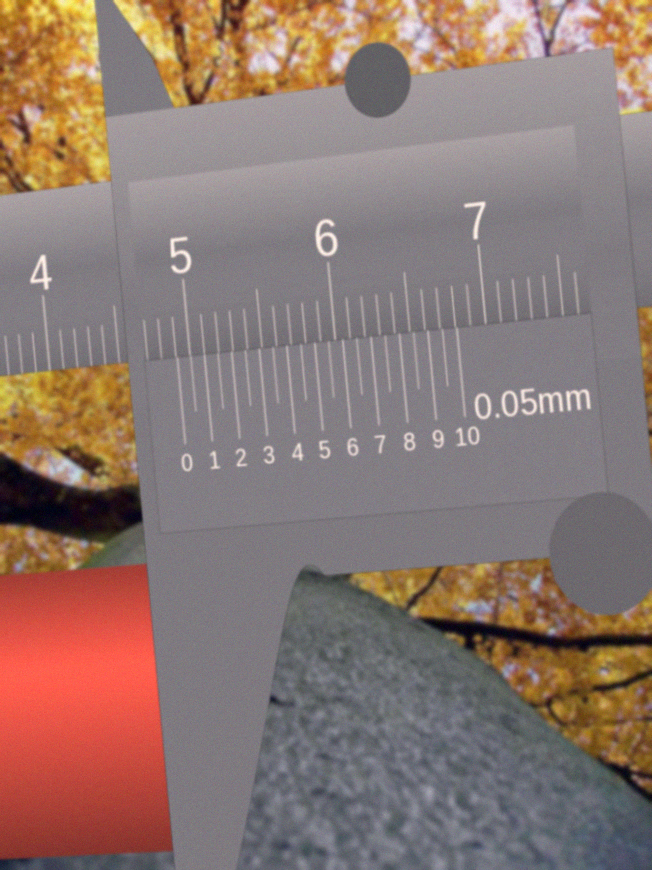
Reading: 49.1 mm
